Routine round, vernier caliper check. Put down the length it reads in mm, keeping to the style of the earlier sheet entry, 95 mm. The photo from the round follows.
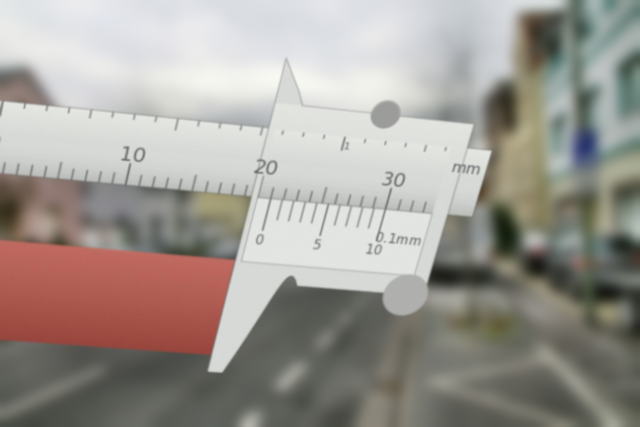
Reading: 21.0 mm
